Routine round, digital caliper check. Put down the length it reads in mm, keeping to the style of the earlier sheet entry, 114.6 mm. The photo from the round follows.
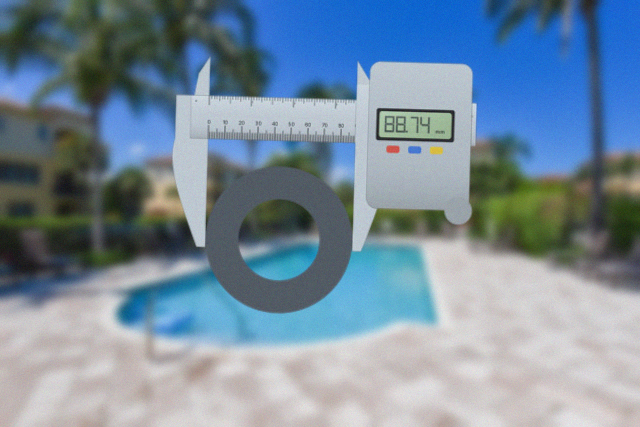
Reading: 88.74 mm
